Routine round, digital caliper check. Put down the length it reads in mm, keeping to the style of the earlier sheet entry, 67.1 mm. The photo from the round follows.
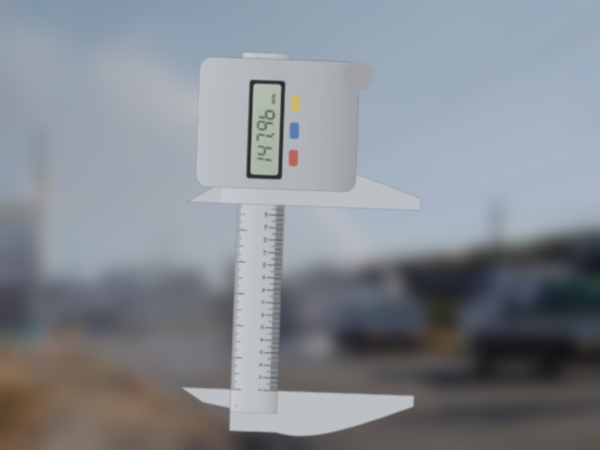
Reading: 147.96 mm
